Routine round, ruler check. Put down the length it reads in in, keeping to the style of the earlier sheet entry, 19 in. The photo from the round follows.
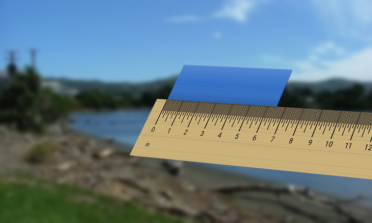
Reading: 6.5 in
